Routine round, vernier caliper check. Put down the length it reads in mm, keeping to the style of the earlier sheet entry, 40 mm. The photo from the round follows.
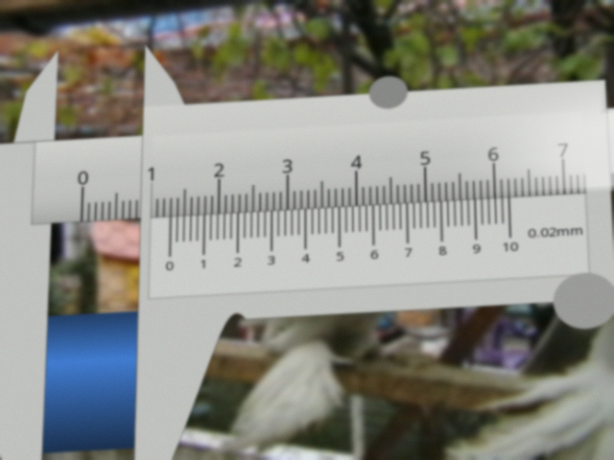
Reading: 13.0 mm
